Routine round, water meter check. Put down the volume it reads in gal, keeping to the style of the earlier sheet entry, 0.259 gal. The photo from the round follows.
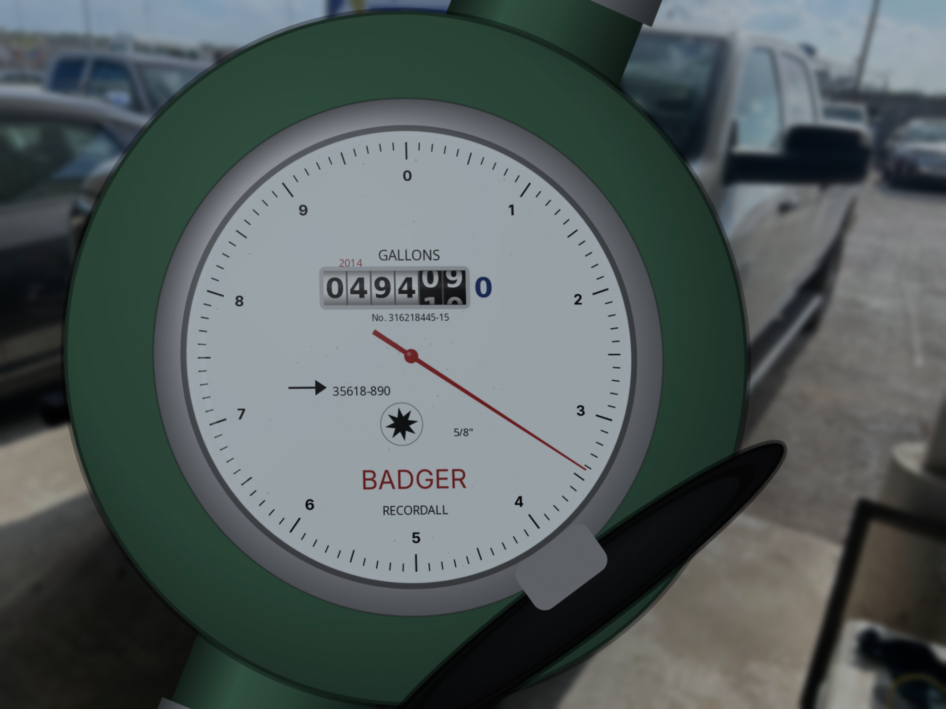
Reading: 494093.4 gal
